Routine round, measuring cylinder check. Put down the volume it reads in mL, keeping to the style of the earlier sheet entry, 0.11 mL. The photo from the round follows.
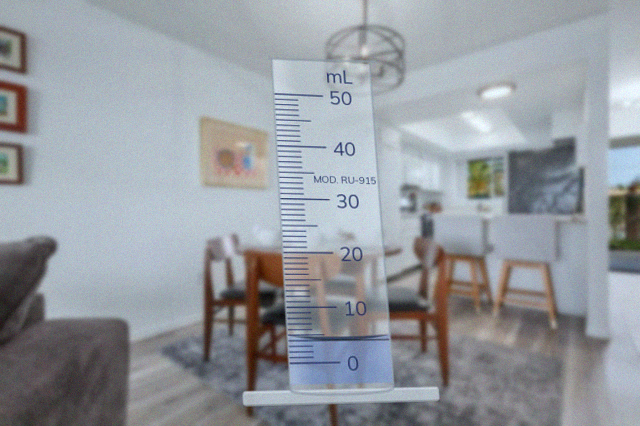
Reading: 4 mL
